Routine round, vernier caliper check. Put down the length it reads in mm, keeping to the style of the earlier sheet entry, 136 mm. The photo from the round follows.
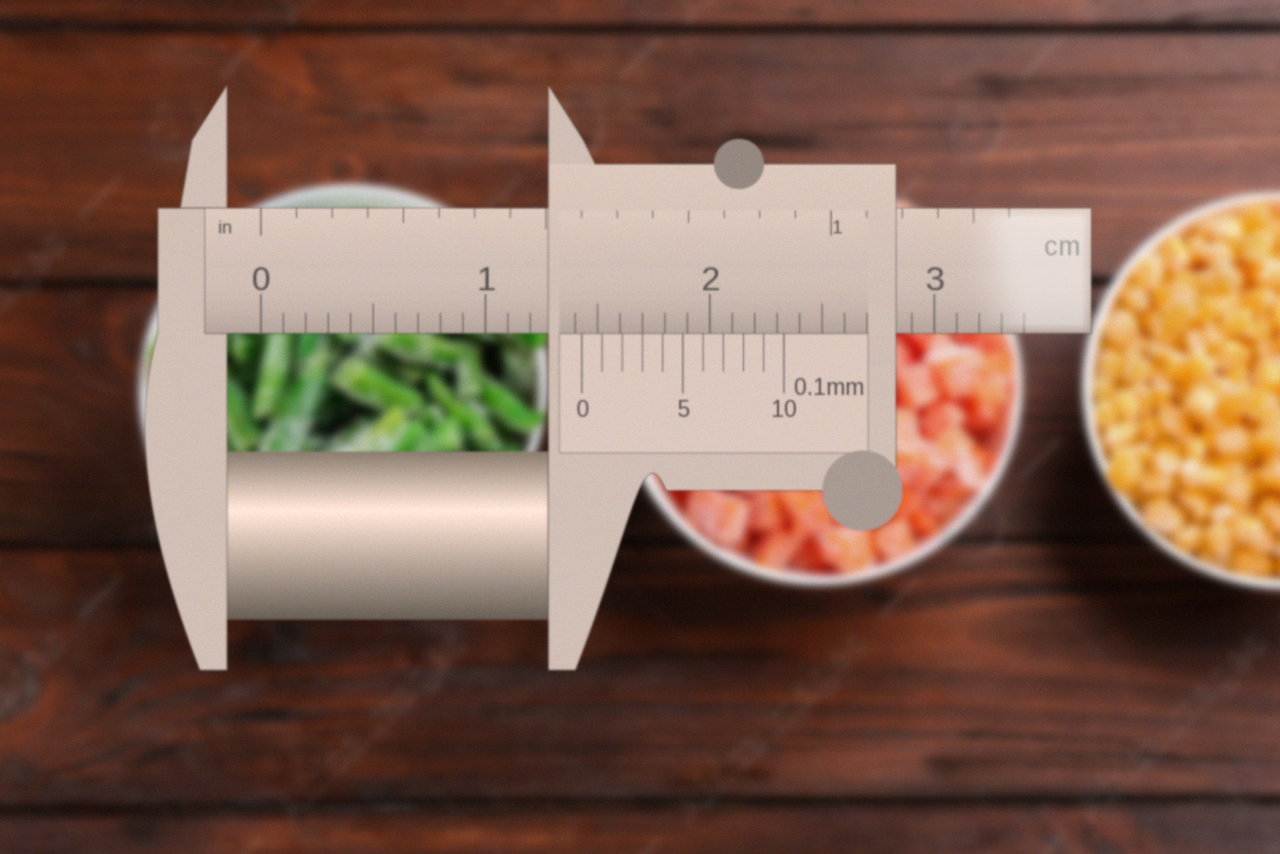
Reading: 14.3 mm
